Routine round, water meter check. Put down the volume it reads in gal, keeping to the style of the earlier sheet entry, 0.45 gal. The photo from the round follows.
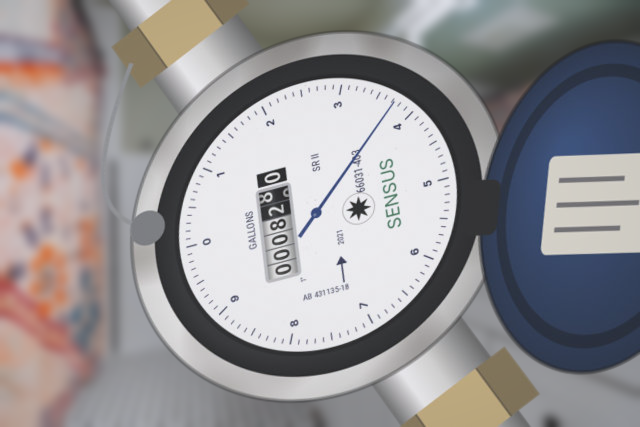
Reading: 8283.7 gal
